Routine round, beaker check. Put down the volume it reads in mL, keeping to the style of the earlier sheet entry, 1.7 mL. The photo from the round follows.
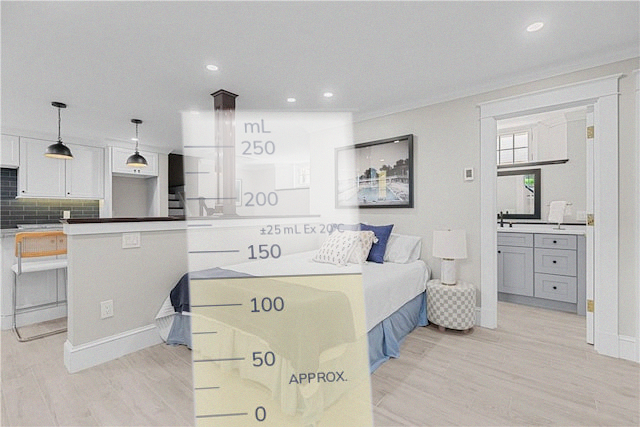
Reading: 125 mL
